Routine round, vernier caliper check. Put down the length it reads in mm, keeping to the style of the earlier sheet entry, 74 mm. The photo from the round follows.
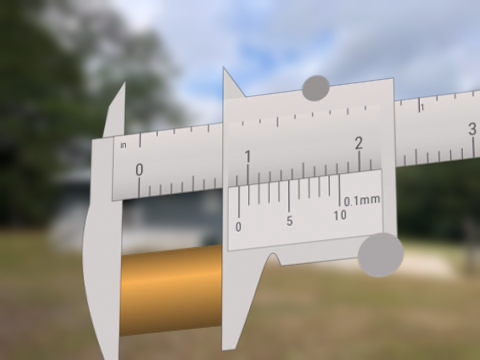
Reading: 9.2 mm
